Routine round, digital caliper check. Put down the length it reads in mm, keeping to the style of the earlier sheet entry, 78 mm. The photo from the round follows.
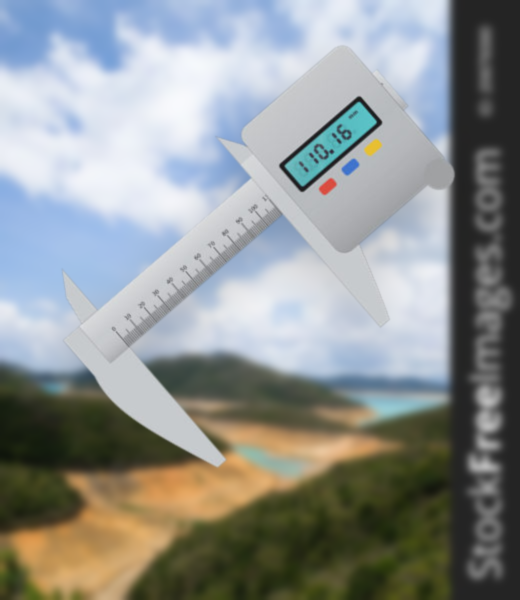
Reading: 110.16 mm
